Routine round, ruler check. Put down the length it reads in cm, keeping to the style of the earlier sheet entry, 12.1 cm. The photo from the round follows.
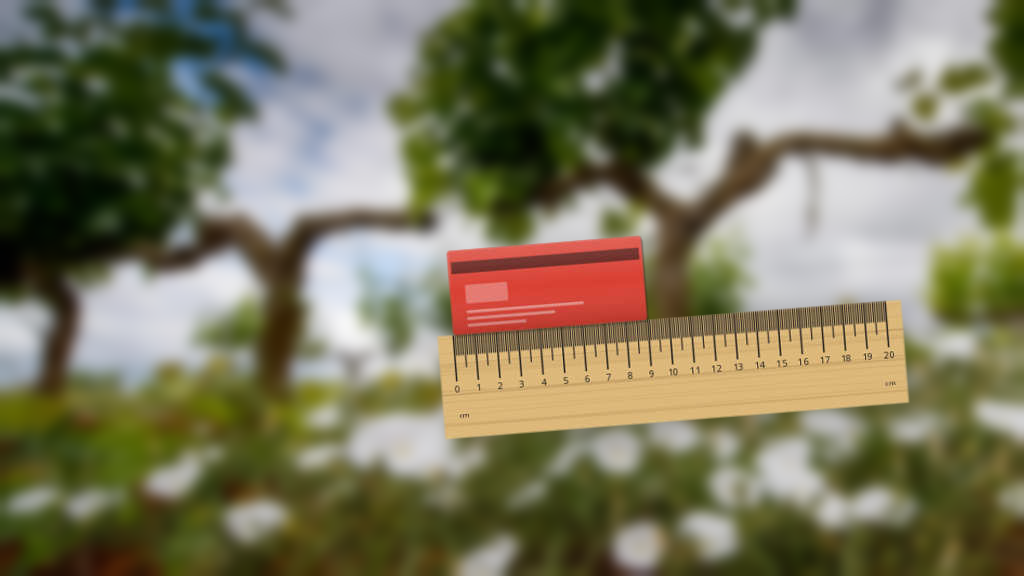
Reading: 9 cm
